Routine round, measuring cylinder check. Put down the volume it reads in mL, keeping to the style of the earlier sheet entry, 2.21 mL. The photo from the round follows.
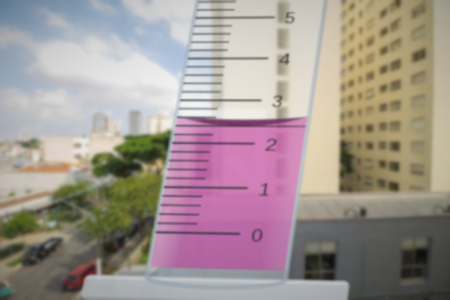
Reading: 2.4 mL
